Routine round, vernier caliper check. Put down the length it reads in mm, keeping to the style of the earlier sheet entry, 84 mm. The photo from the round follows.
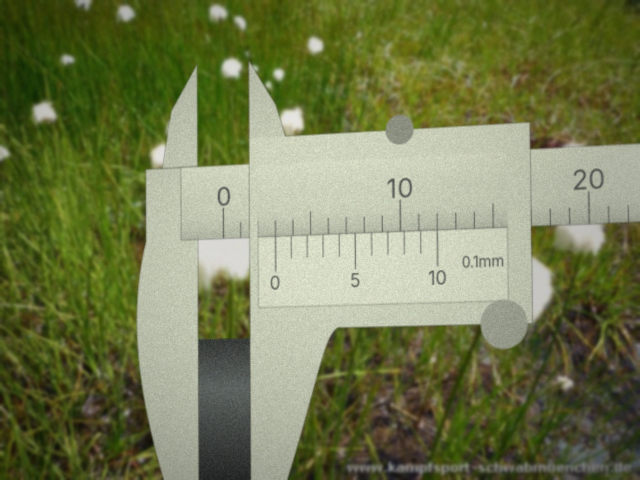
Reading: 3.0 mm
